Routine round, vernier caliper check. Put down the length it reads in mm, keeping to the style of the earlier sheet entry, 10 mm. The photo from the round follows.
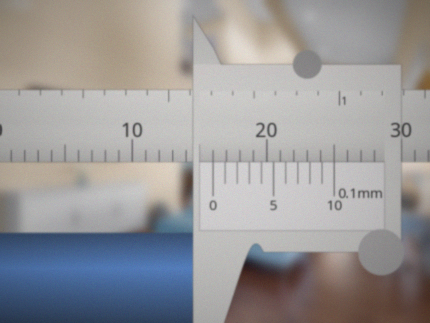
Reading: 16.0 mm
